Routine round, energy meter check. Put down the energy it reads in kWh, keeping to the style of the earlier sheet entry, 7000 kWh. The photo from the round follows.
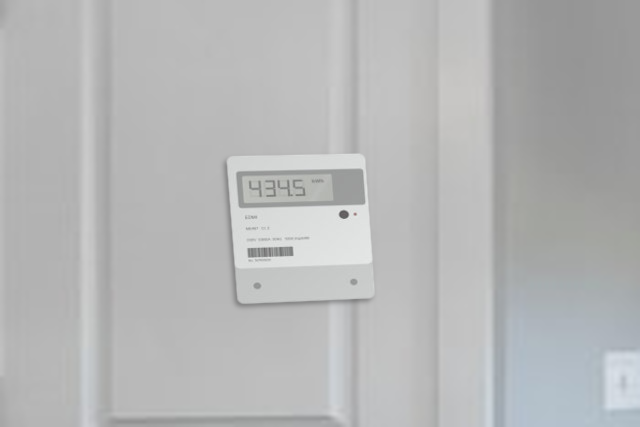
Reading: 434.5 kWh
